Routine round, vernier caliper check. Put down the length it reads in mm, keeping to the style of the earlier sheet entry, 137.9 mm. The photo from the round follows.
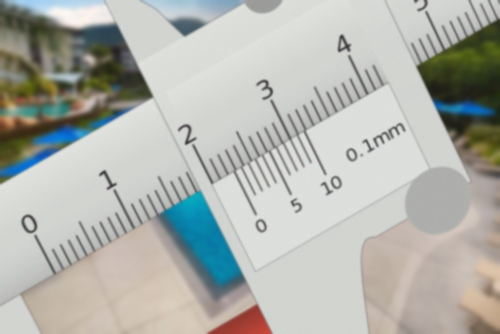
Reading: 22.8 mm
